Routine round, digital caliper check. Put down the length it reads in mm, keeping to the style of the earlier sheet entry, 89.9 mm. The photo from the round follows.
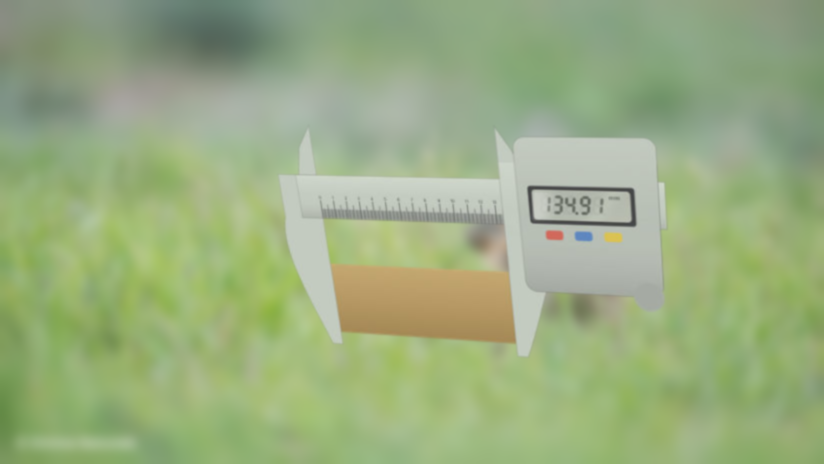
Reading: 134.91 mm
